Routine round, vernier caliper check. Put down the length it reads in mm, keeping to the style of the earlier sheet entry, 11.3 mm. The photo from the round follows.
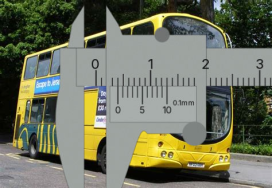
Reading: 4.0 mm
